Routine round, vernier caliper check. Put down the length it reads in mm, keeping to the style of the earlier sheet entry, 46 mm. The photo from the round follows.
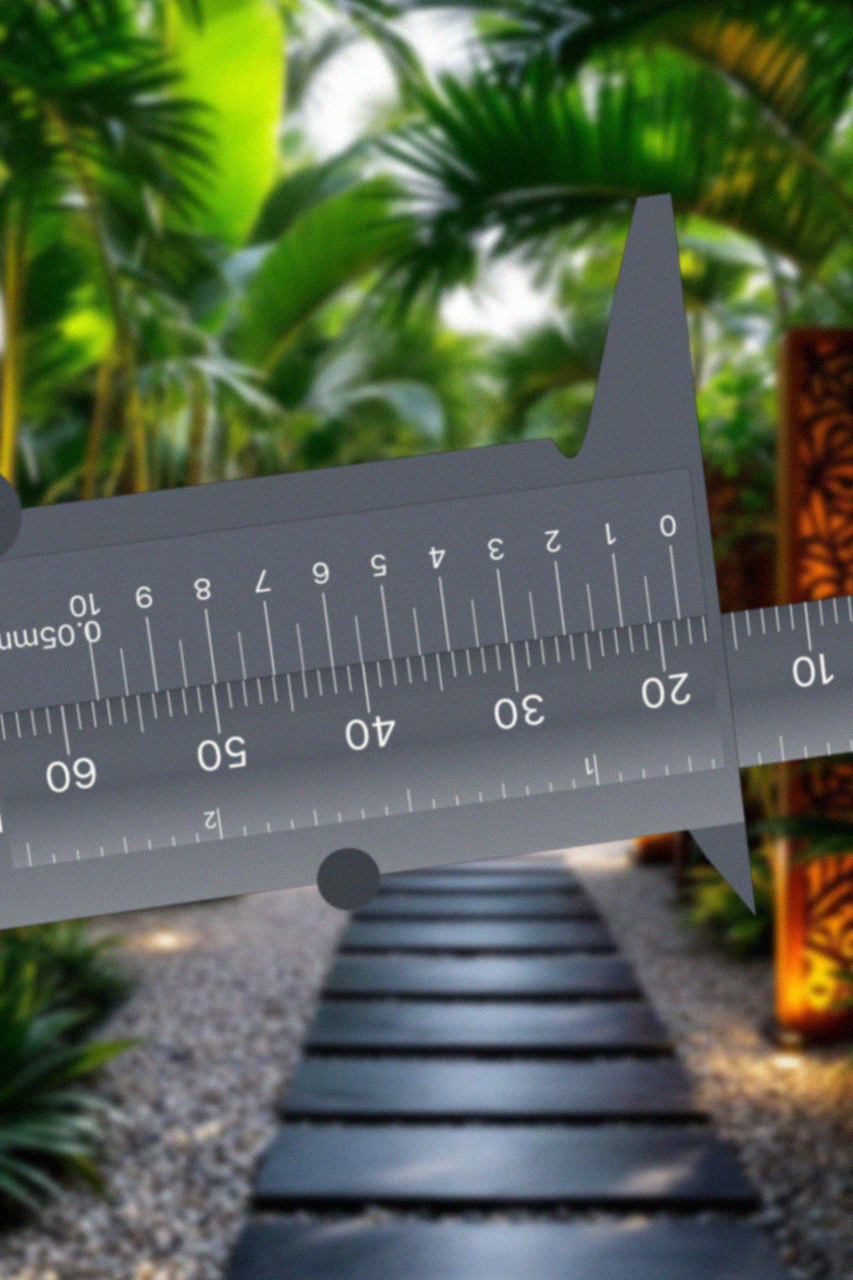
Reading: 18.6 mm
